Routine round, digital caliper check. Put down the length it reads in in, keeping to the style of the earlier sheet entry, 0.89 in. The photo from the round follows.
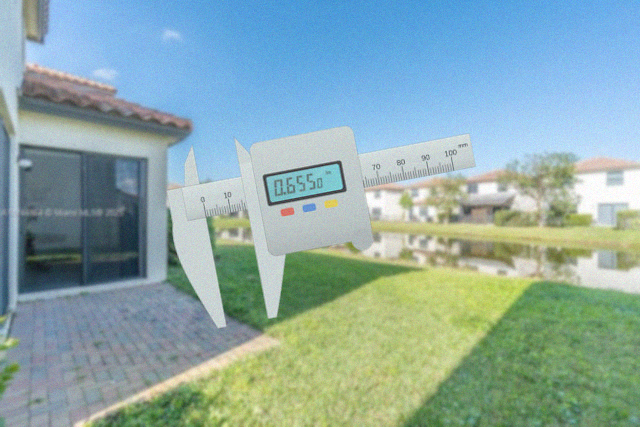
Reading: 0.6550 in
